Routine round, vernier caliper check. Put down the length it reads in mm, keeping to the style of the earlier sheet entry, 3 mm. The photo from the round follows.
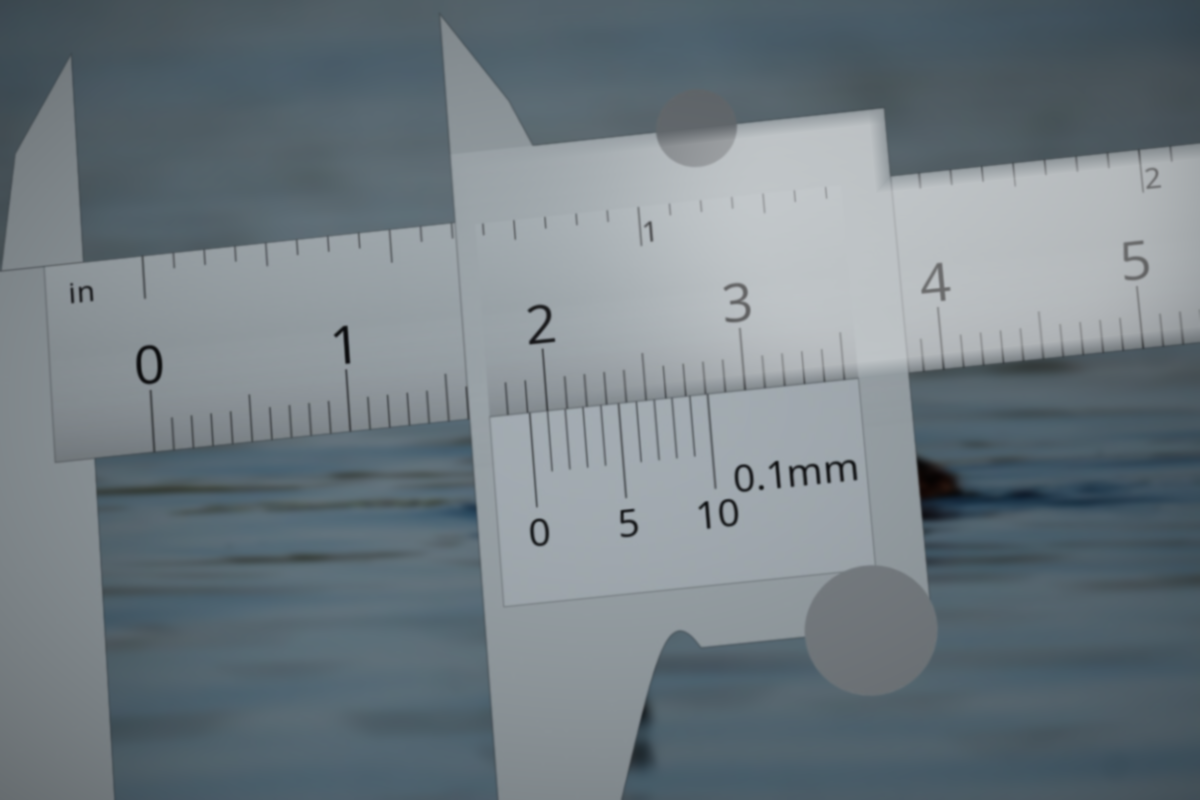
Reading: 19.1 mm
